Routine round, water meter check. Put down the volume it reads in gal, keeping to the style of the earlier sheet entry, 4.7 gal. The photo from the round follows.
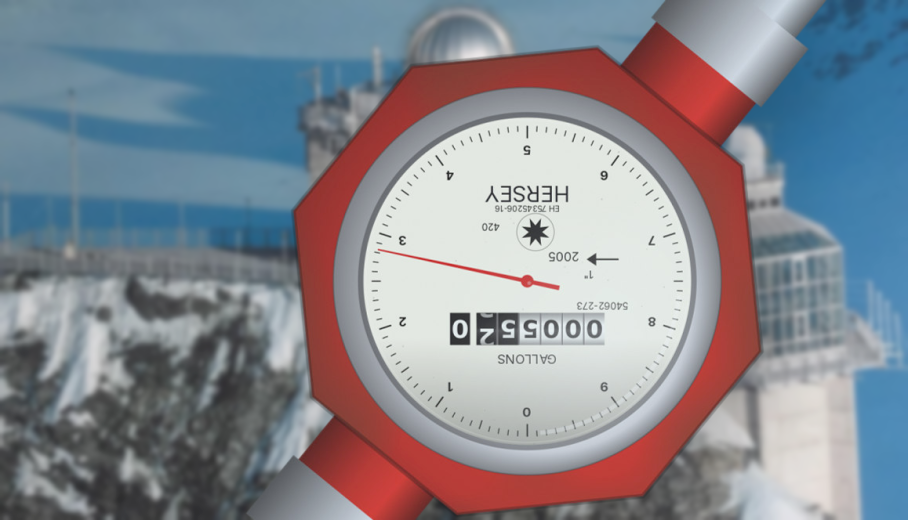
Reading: 5522.8 gal
